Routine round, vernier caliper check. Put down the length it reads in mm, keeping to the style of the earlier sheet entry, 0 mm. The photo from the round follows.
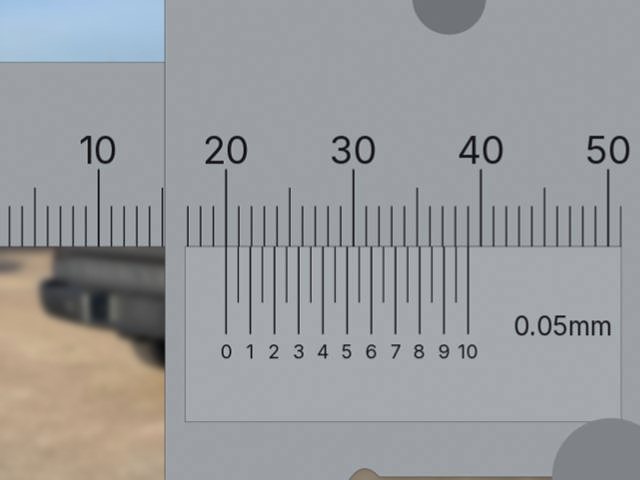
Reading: 20.0 mm
